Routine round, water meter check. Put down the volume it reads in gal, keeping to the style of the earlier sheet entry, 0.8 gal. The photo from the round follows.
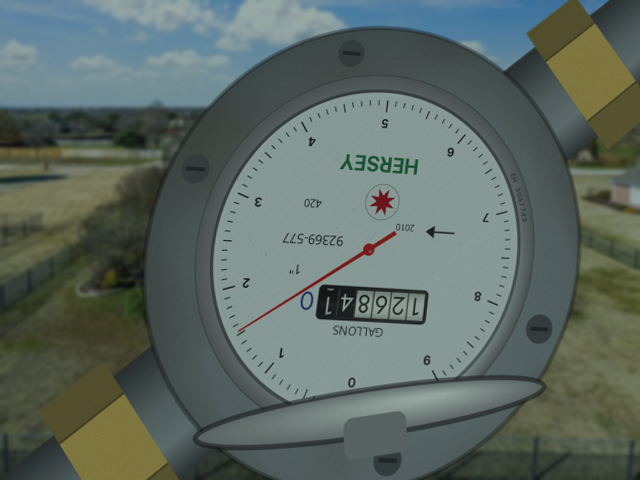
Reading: 1268411.5 gal
